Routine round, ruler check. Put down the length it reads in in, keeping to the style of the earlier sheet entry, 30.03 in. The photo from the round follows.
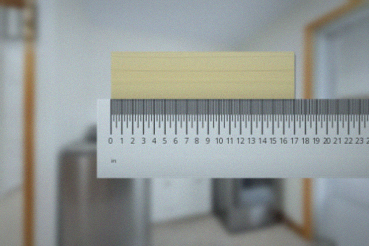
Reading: 17 in
